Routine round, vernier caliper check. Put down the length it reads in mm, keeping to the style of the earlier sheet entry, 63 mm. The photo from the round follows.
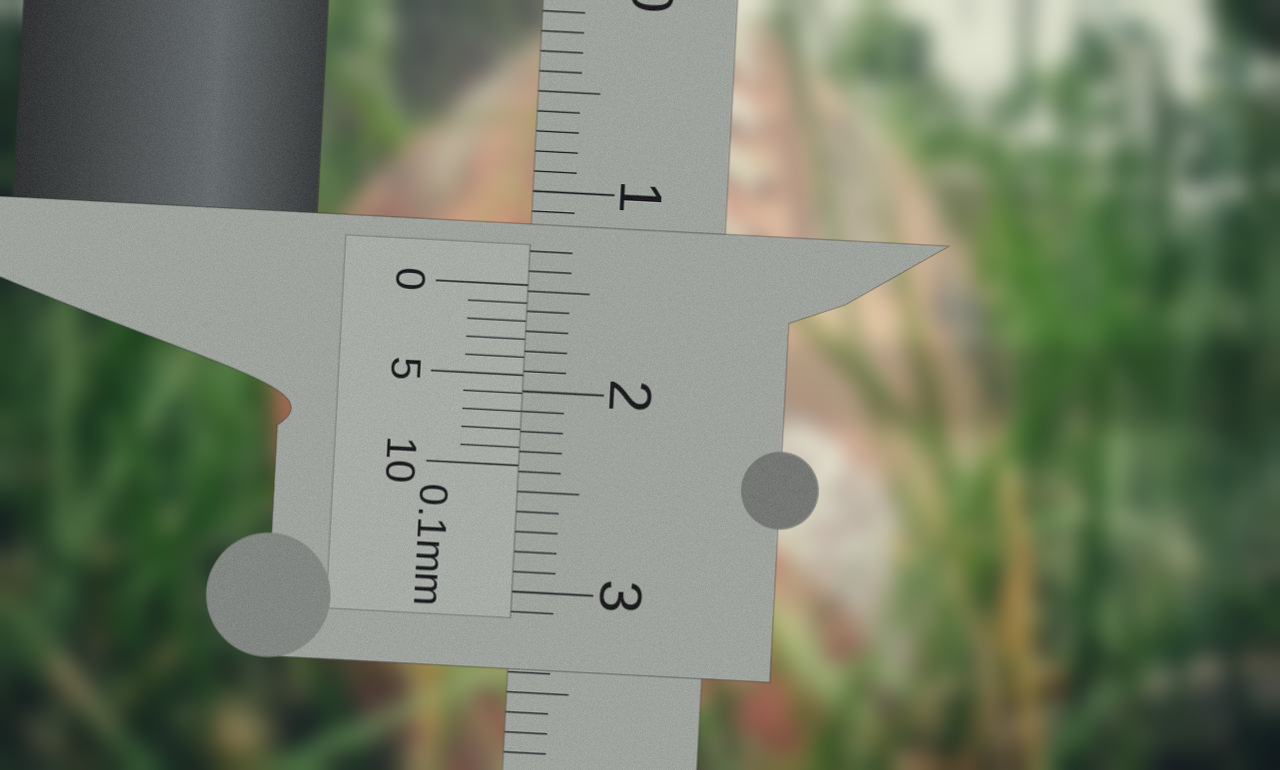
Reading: 14.7 mm
